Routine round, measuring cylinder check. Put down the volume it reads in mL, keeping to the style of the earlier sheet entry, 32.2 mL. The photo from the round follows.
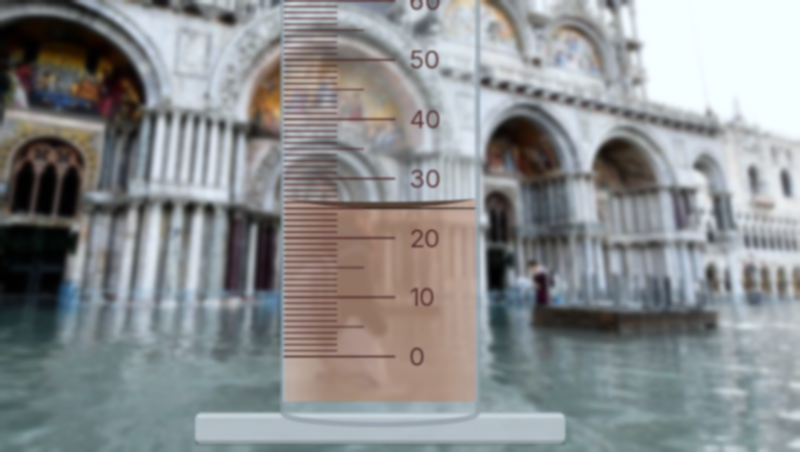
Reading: 25 mL
